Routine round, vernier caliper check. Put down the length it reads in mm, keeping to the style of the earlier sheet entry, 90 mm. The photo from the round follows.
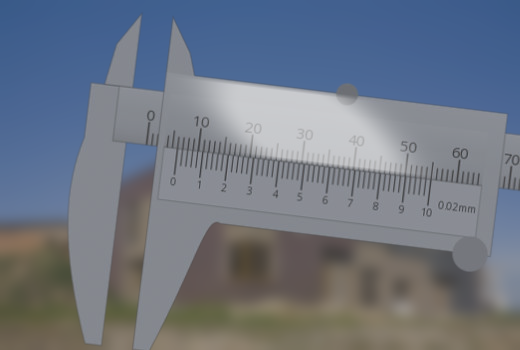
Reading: 6.0 mm
